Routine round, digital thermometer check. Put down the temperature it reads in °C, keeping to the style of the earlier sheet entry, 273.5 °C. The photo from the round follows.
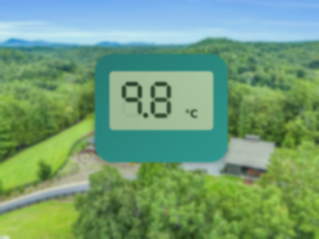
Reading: 9.8 °C
